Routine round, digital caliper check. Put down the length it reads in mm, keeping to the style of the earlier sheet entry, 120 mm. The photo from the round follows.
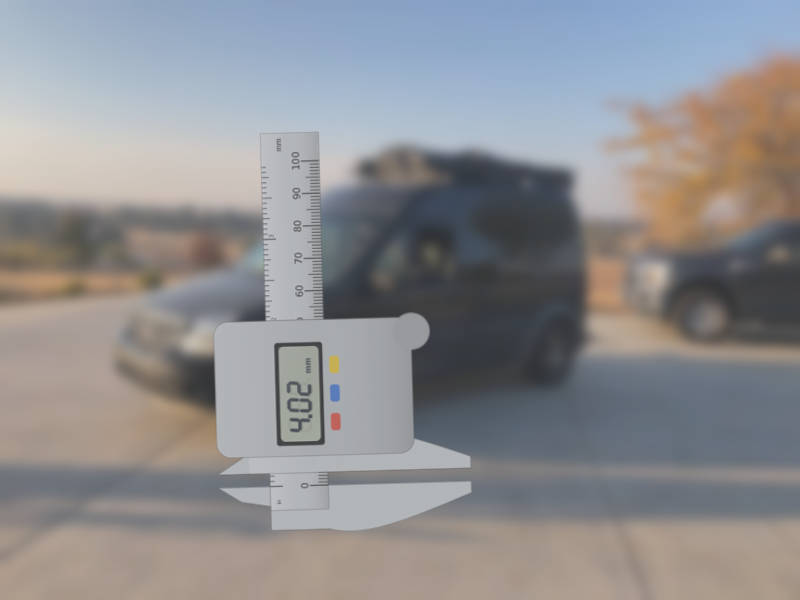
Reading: 4.02 mm
